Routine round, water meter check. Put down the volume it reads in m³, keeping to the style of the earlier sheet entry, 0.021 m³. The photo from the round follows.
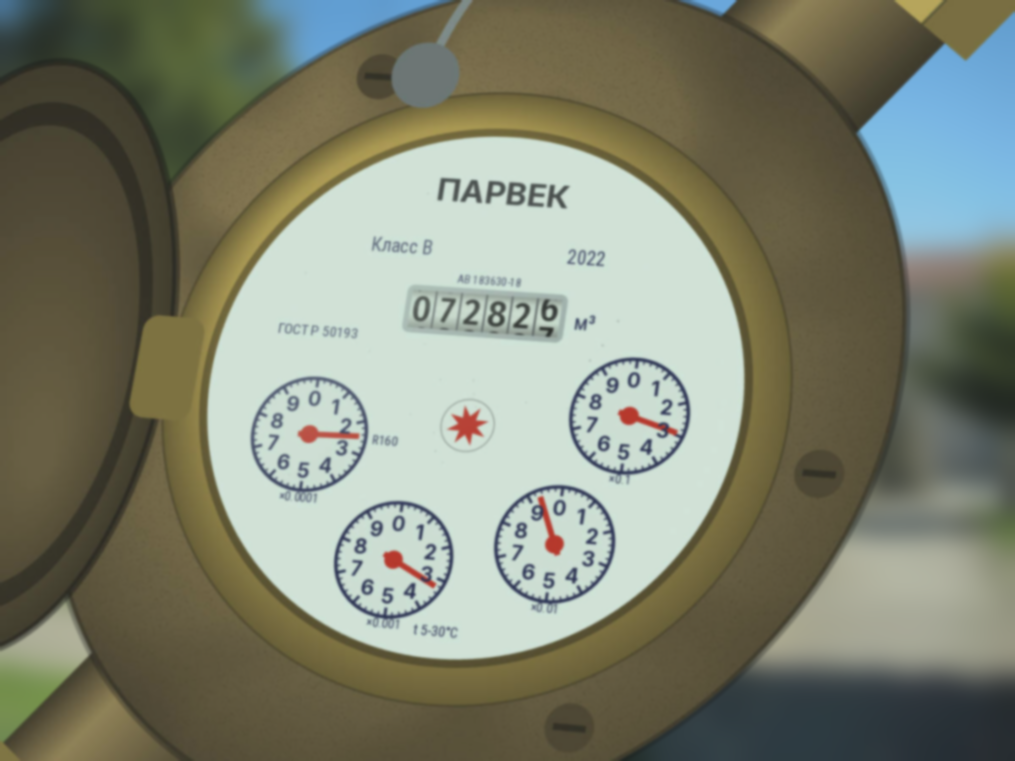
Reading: 72826.2932 m³
